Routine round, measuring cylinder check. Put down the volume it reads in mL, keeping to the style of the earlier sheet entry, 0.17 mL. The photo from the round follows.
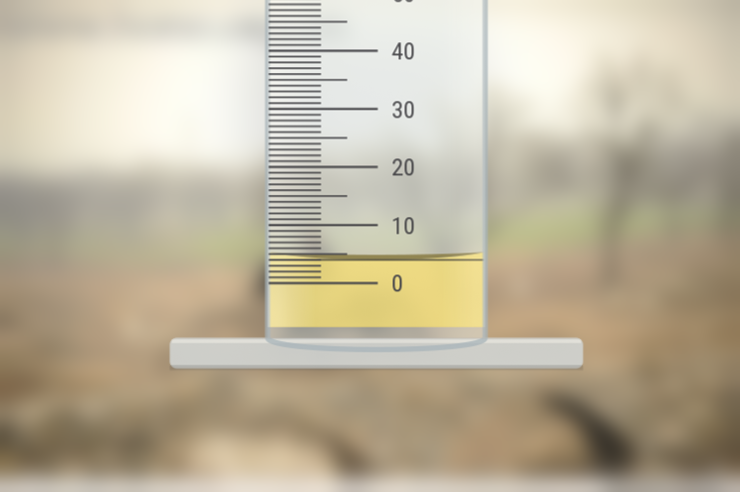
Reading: 4 mL
